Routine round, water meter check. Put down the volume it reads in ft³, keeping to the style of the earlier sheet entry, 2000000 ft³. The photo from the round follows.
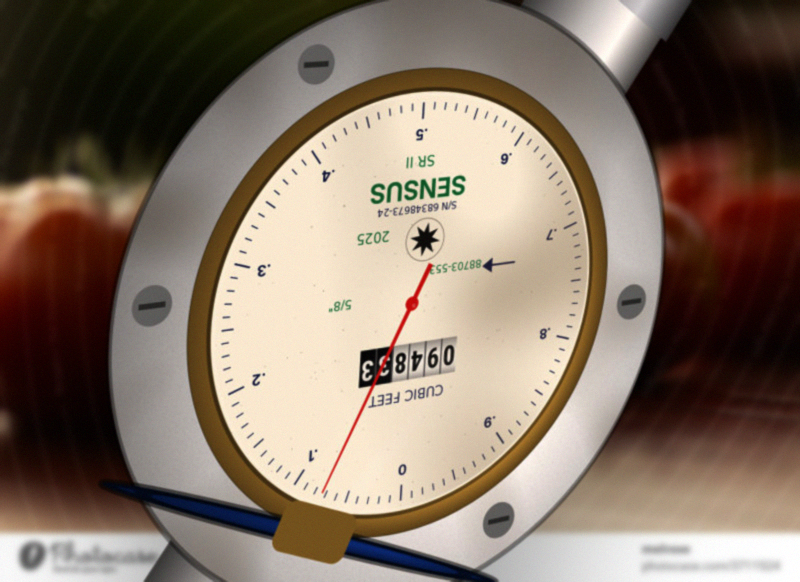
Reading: 94833.07 ft³
